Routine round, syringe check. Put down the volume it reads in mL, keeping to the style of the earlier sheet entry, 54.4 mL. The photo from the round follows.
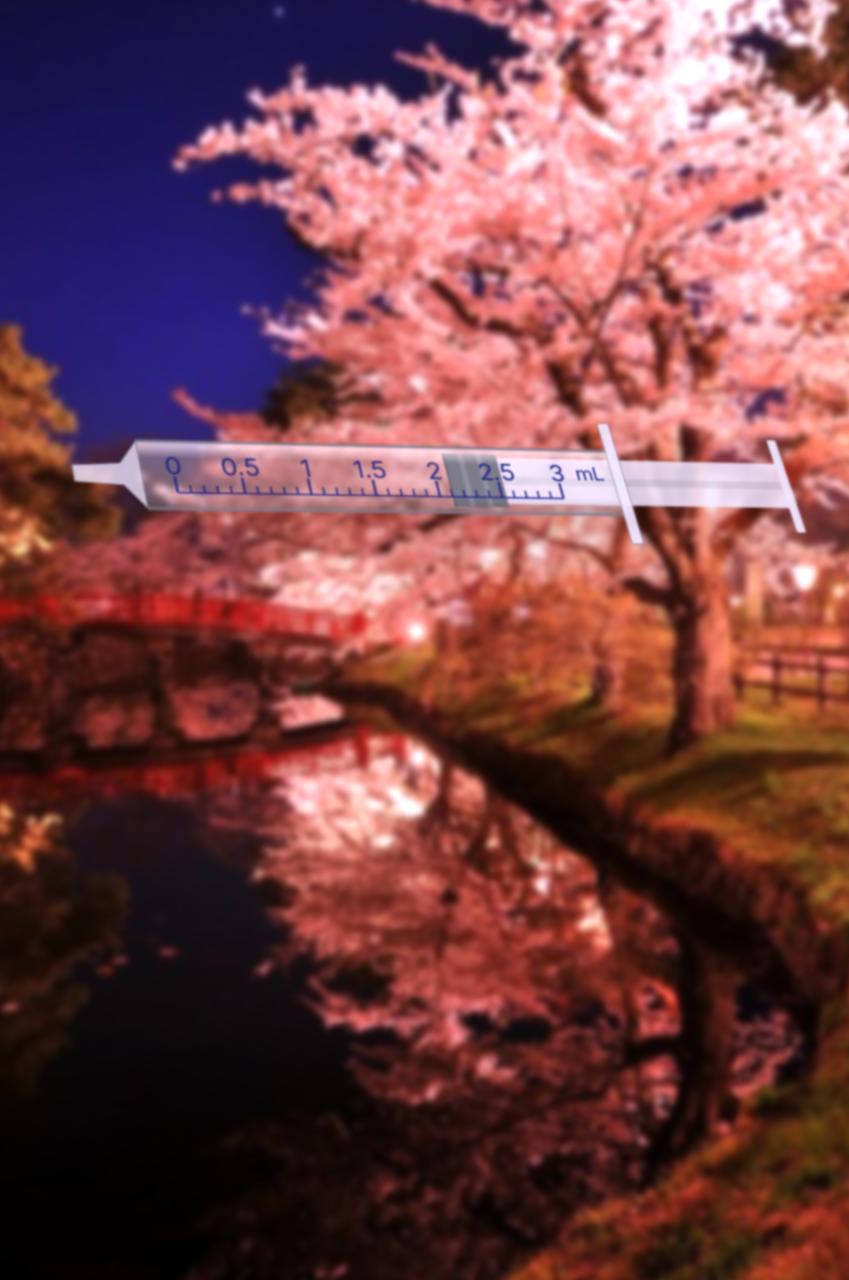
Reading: 2.1 mL
